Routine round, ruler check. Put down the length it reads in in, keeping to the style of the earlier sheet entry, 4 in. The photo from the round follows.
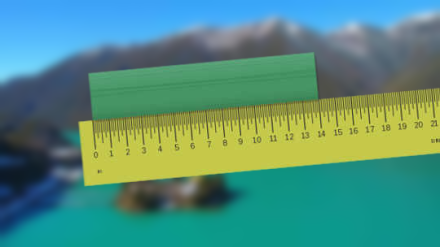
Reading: 14 in
